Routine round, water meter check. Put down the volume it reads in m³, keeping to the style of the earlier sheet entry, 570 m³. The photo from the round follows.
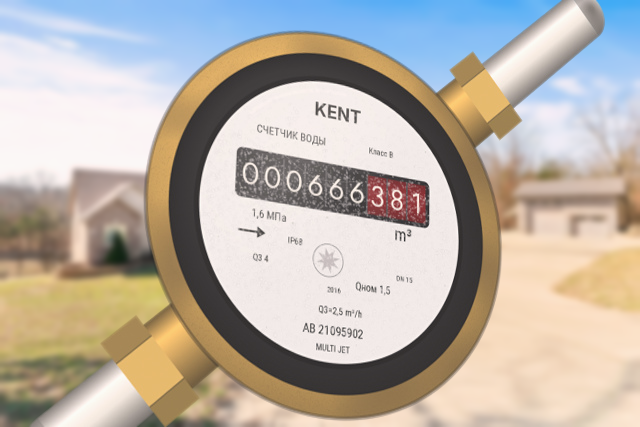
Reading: 666.381 m³
